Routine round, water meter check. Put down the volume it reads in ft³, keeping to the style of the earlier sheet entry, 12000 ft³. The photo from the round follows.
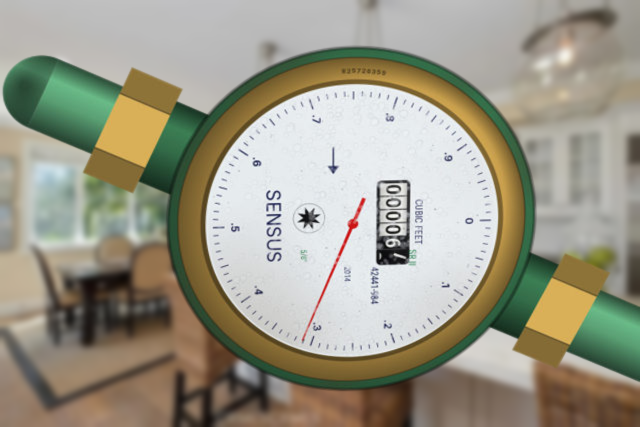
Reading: 67.31 ft³
